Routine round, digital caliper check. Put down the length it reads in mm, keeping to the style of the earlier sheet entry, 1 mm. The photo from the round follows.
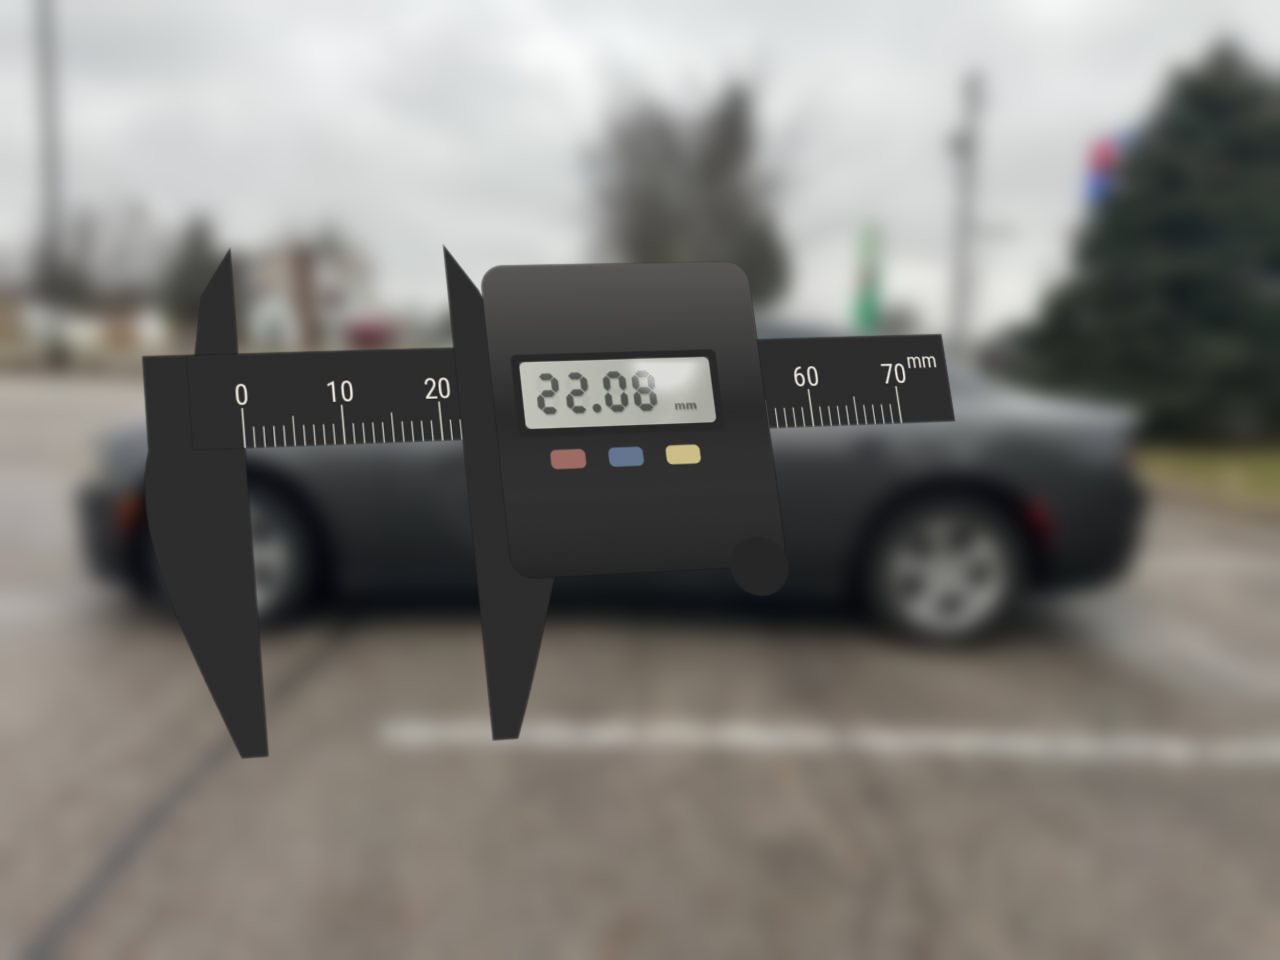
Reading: 22.08 mm
